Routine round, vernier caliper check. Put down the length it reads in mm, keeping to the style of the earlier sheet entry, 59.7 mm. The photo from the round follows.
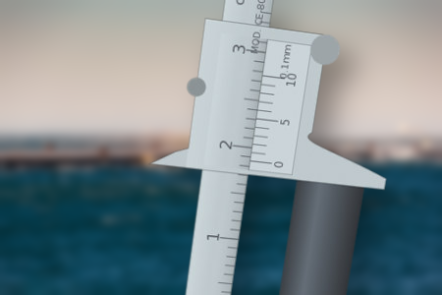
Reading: 18.6 mm
